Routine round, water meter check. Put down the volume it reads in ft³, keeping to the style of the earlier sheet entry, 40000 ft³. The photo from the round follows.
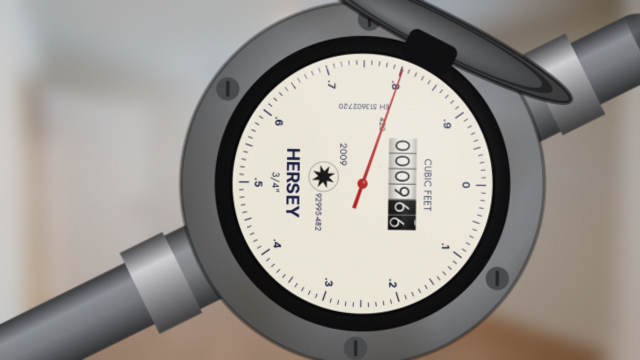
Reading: 965.80 ft³
